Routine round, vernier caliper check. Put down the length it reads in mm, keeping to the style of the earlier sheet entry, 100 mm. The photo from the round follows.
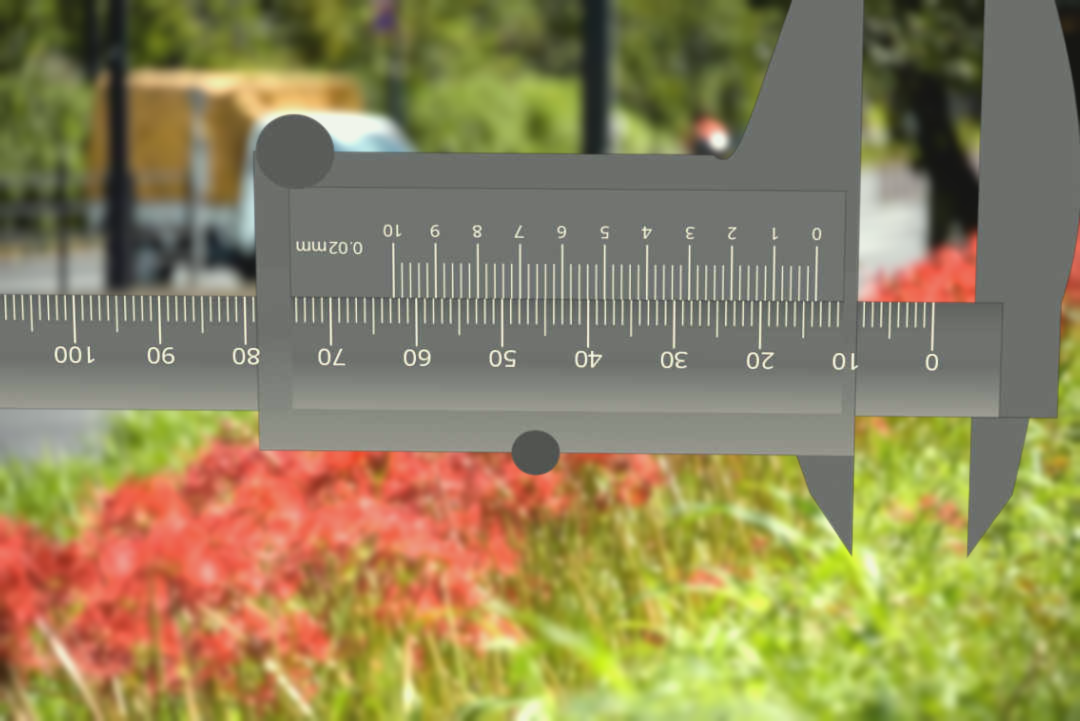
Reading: 13.6 mm
